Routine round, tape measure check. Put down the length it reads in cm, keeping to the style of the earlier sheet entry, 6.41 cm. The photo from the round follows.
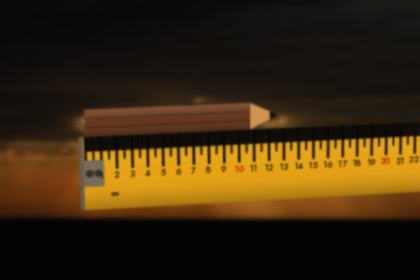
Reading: 12.5 cm
